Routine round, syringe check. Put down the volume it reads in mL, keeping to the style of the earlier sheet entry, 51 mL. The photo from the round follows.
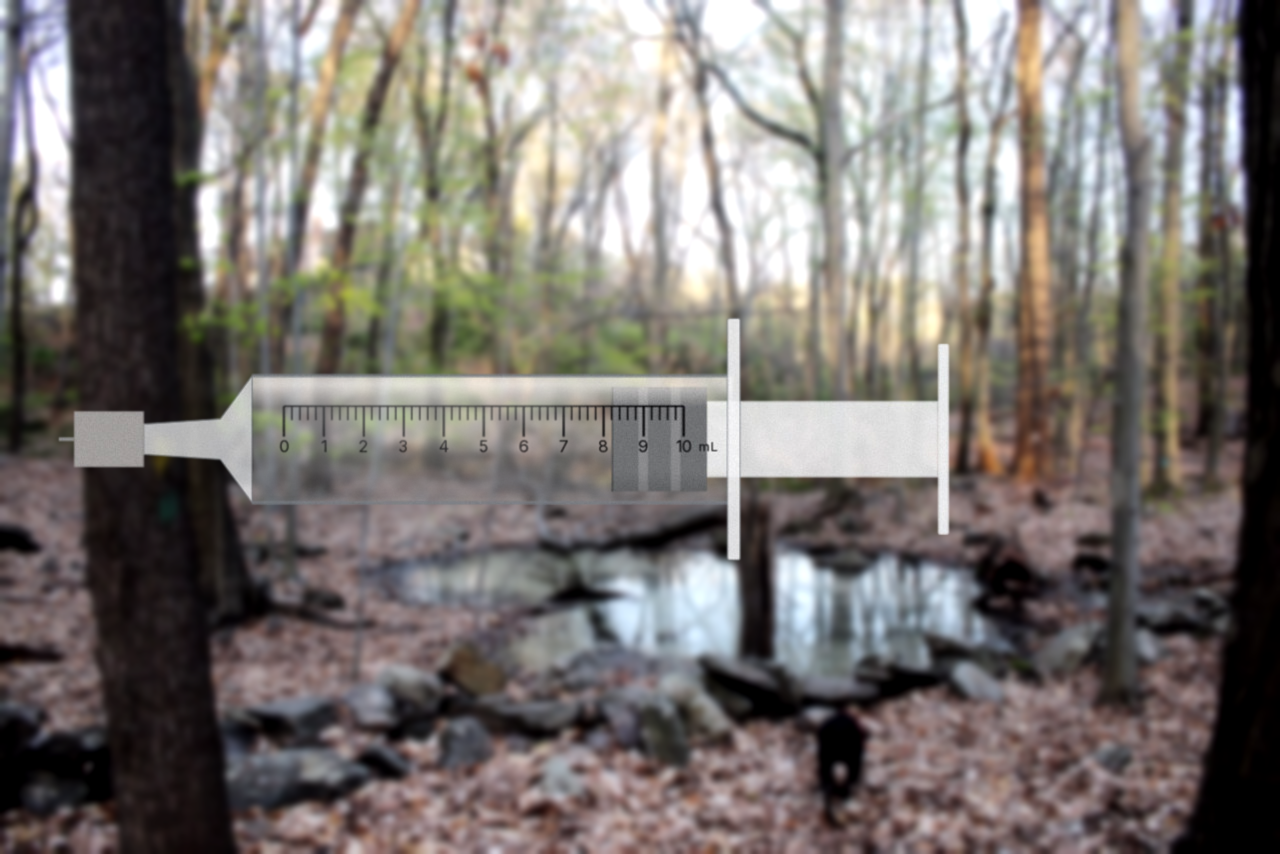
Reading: 8.2 mL
